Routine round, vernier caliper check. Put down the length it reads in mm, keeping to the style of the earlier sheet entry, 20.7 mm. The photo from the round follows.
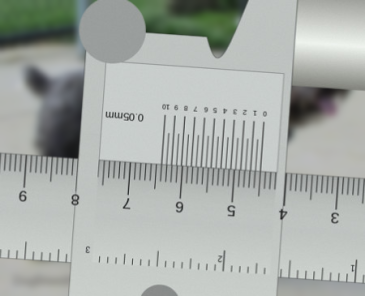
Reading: 45.0 mm
